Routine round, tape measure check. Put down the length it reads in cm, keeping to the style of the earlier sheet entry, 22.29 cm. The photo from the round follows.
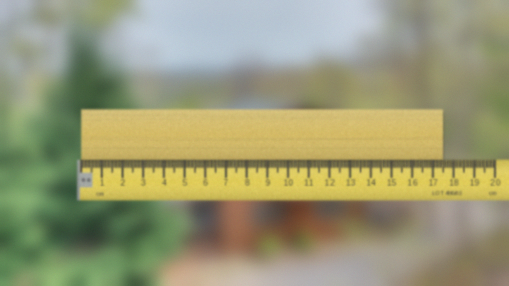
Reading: 17.5 cm
